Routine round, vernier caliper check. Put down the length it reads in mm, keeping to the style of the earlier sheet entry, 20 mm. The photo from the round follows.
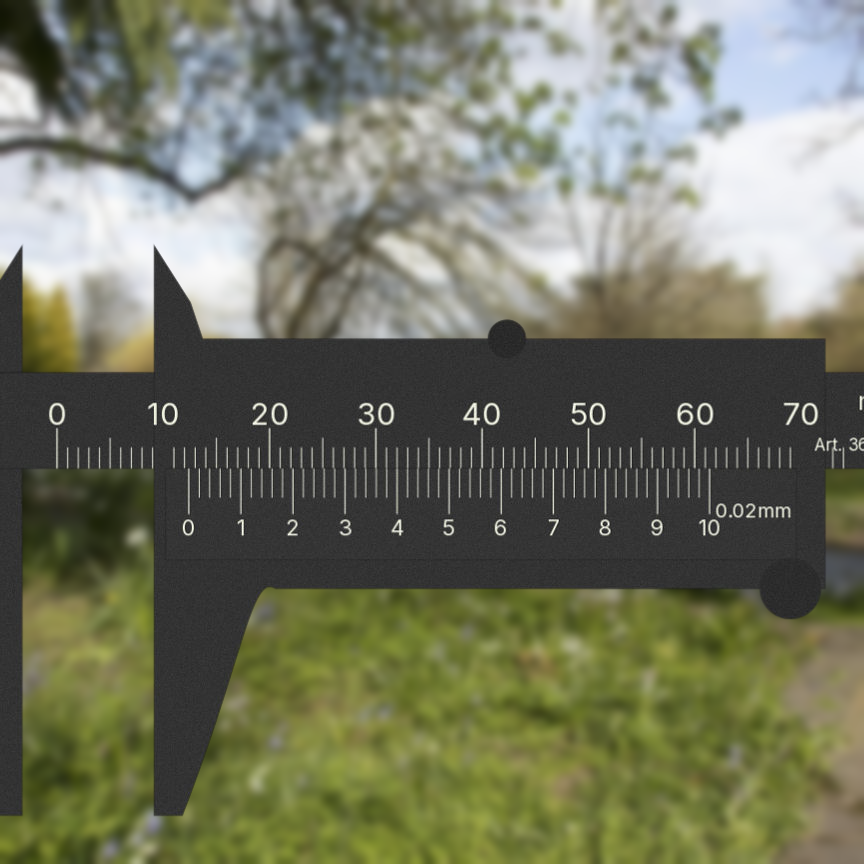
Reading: 12.4 mm
